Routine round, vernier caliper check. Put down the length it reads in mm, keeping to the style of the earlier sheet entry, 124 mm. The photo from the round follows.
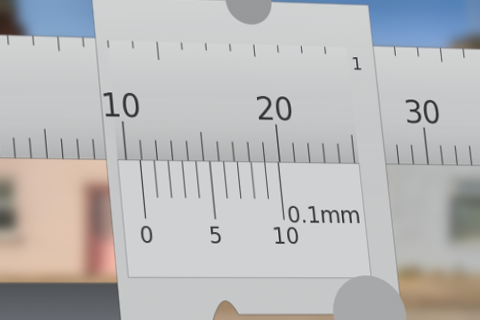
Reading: 10.9 mm
